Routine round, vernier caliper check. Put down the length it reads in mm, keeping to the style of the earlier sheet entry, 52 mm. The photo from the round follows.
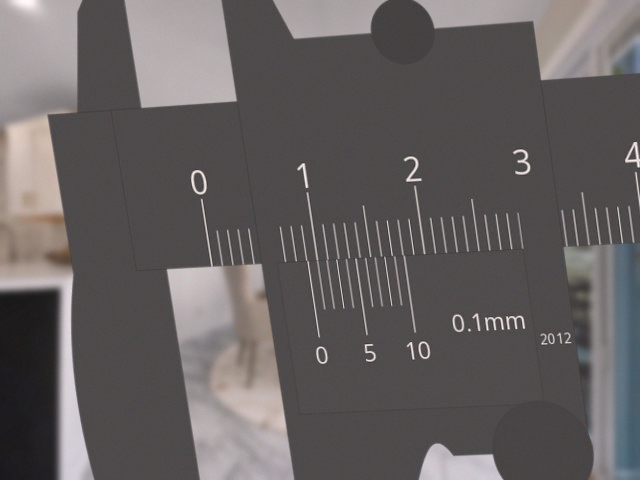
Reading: 9.1 mm
